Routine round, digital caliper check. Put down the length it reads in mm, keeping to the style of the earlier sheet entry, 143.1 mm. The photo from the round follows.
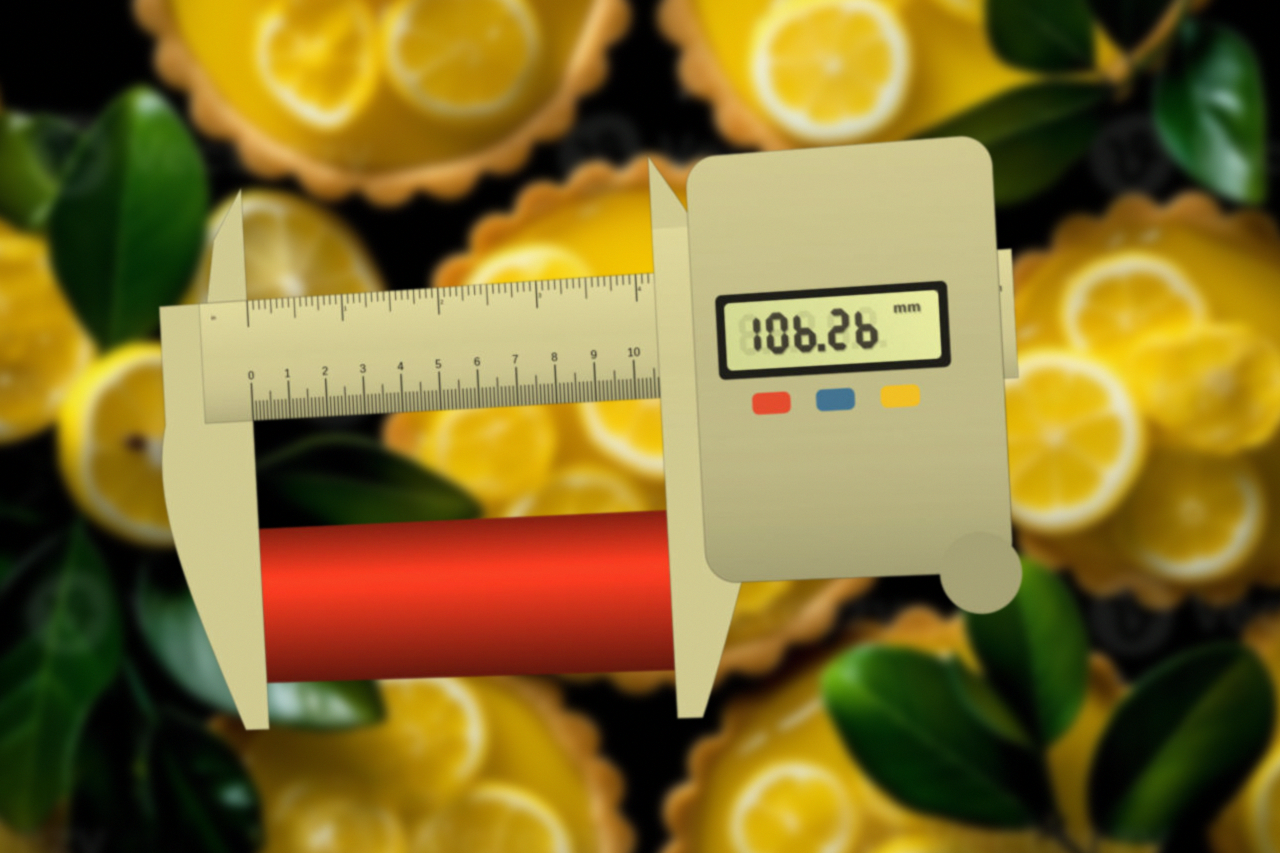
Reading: 106.26 mm
